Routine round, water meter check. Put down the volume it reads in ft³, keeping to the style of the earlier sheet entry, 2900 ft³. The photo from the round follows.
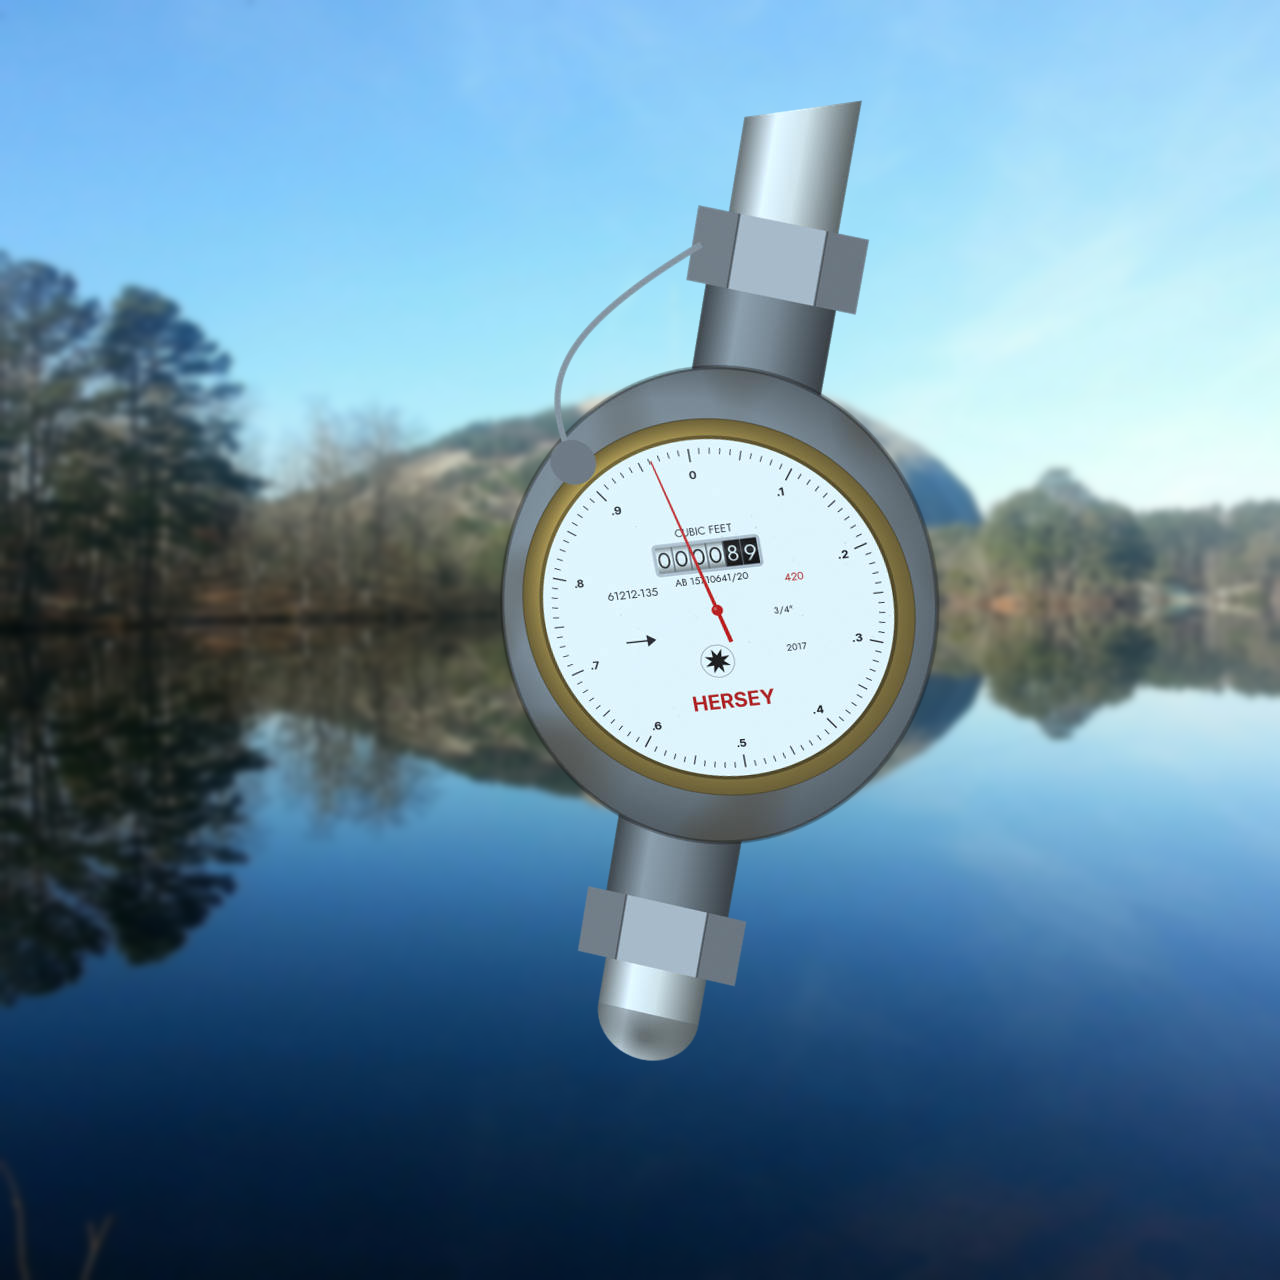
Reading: 88.96 ft³
